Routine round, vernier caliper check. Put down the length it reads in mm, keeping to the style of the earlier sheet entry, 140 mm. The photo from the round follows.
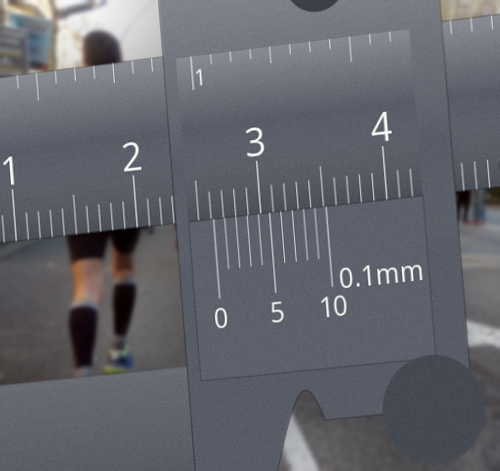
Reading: 26.2 mm
